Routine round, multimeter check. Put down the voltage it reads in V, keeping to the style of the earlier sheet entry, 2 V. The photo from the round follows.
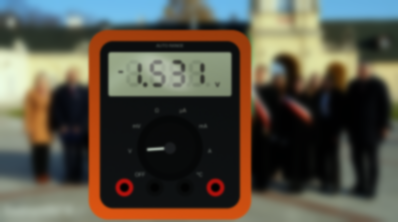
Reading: -1.531 V
